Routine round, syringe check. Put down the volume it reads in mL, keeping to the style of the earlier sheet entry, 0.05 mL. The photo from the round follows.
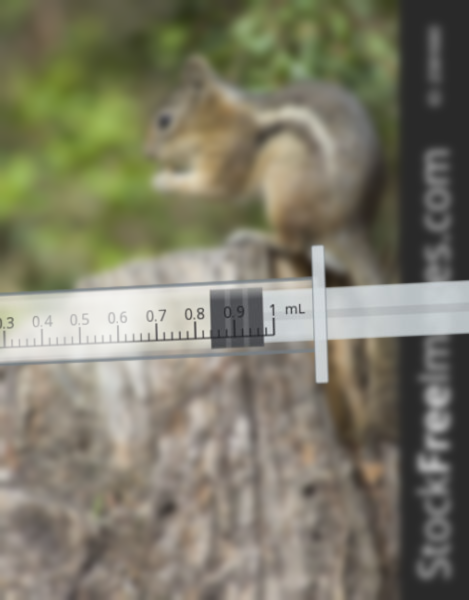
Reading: 0.84 mL
